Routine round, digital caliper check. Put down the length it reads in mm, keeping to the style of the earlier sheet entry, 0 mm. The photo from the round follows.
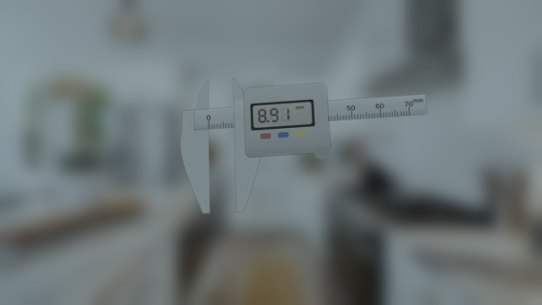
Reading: 8.91 mm
